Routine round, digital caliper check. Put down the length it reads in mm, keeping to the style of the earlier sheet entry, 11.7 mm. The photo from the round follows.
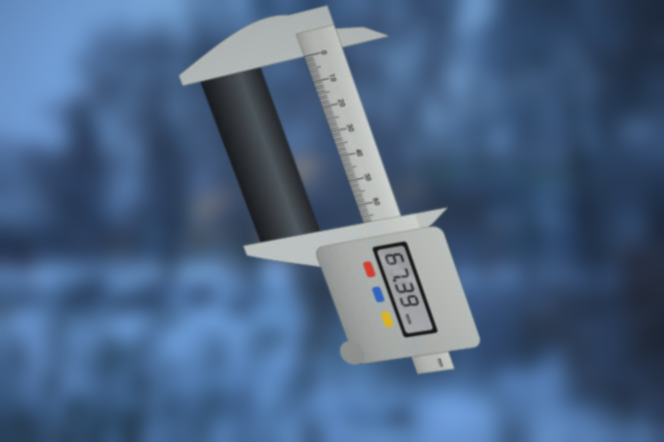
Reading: 67.39 mm
